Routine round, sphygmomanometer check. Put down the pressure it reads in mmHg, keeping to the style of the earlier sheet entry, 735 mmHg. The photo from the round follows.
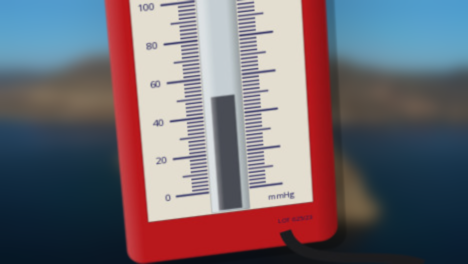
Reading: 50 mmHg
